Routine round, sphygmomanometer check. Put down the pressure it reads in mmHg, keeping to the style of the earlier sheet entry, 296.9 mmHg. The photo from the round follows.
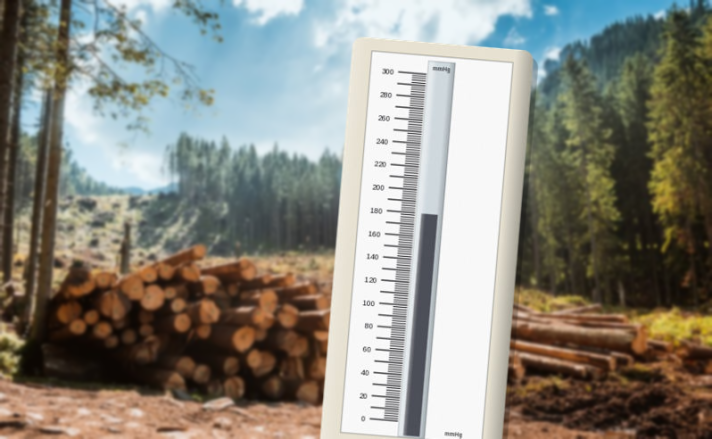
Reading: 180 mmHg
